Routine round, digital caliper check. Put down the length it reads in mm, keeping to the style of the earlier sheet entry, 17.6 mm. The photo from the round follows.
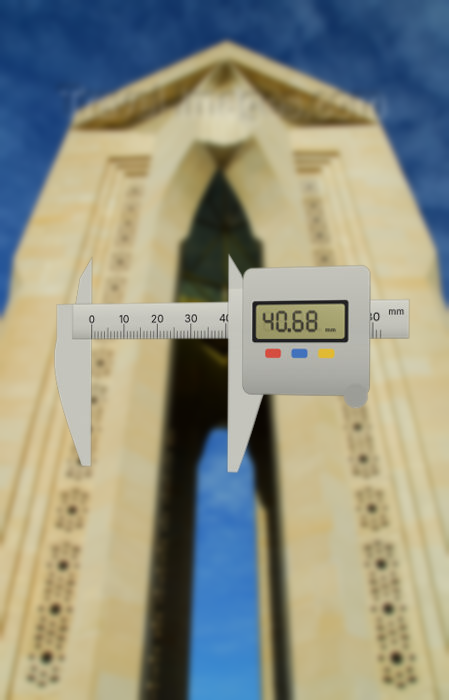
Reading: 40.68 mm
